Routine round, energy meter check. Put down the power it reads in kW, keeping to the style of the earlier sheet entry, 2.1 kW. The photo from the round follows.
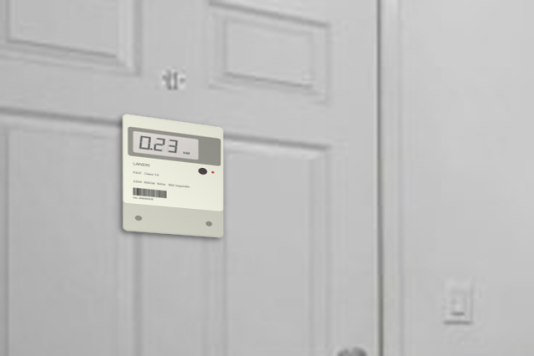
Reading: 0.23 kW
